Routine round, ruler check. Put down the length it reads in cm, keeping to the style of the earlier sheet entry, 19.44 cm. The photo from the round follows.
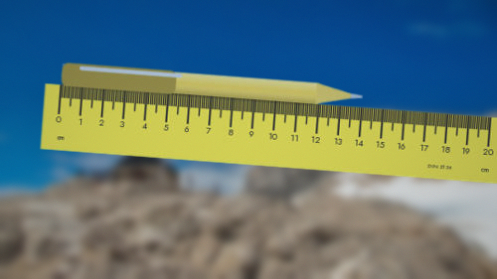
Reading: 14 cm
